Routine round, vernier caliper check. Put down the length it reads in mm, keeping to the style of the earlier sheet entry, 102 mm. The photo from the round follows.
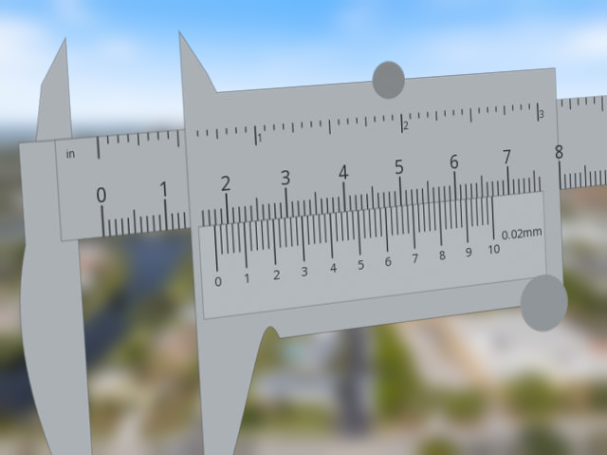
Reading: 17.8 mm
